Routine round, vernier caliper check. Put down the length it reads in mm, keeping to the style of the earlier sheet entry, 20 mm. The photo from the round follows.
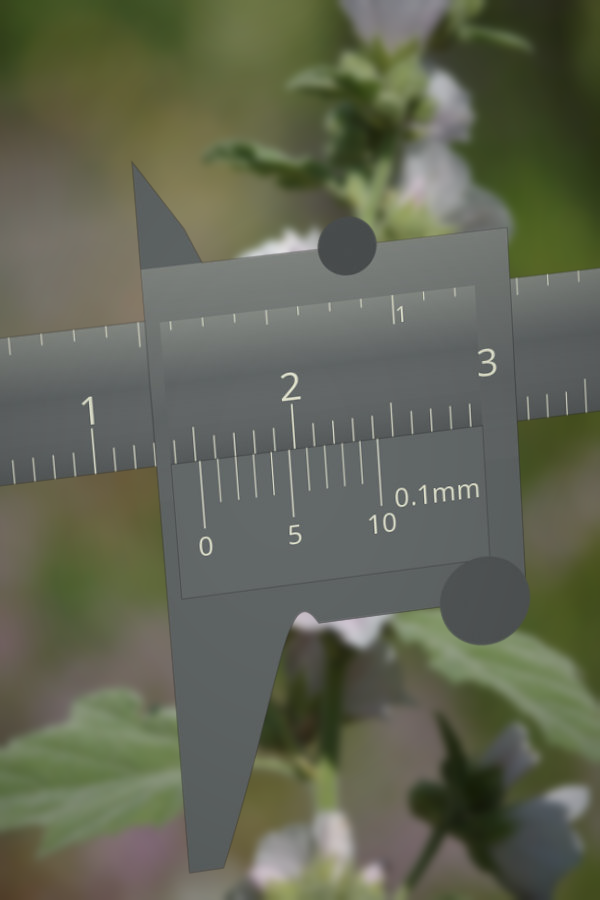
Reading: 15.2 mm
